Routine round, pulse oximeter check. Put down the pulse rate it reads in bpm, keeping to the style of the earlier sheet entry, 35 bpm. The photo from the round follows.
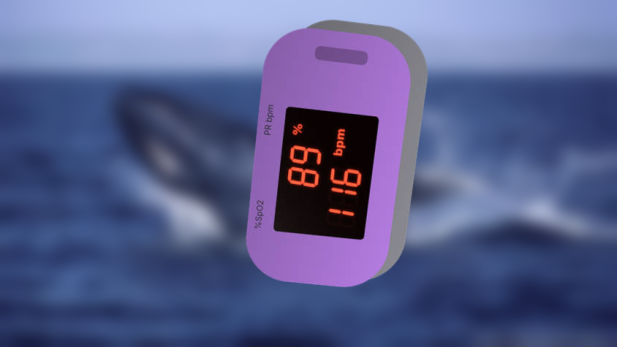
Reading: 116 bpm
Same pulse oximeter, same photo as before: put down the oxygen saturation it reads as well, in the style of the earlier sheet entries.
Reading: 89 %
